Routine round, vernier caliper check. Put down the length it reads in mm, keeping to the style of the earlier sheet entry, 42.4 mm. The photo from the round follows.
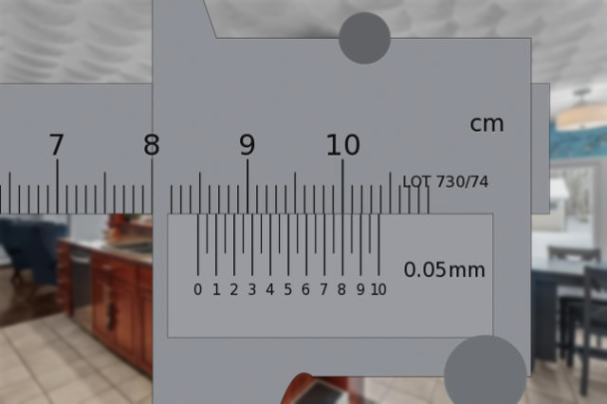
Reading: 84.8 mm
